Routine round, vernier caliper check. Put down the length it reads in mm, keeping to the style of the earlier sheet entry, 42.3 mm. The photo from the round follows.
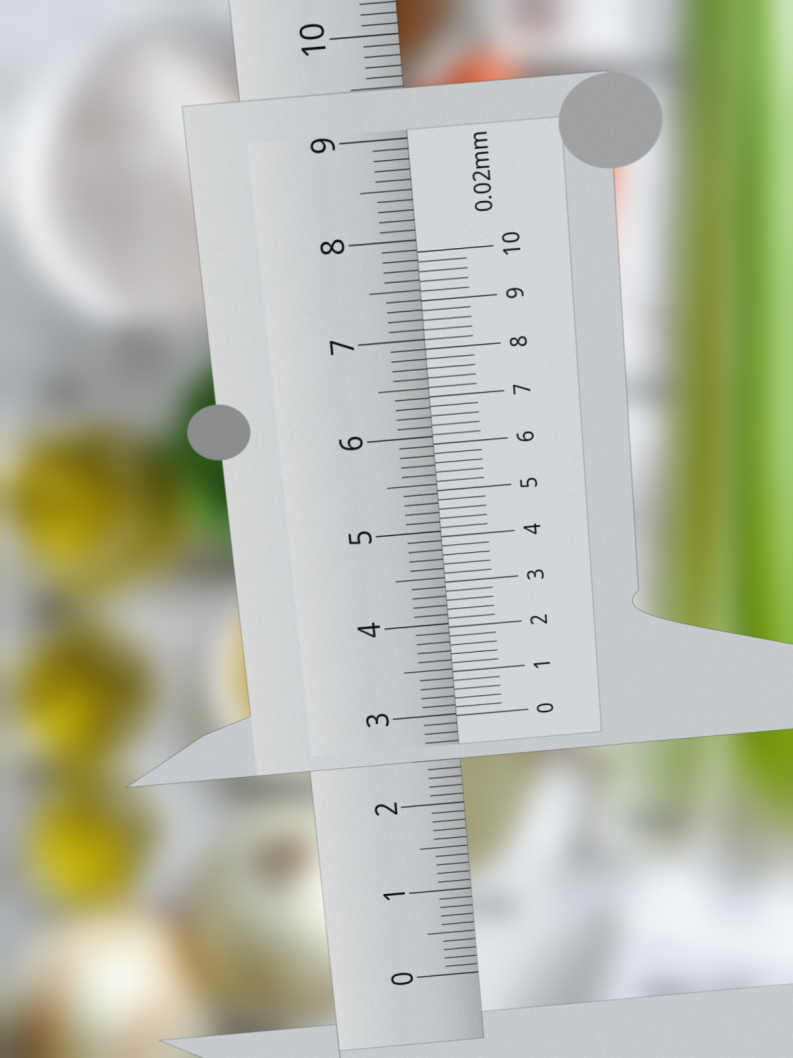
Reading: 29.8 mm
